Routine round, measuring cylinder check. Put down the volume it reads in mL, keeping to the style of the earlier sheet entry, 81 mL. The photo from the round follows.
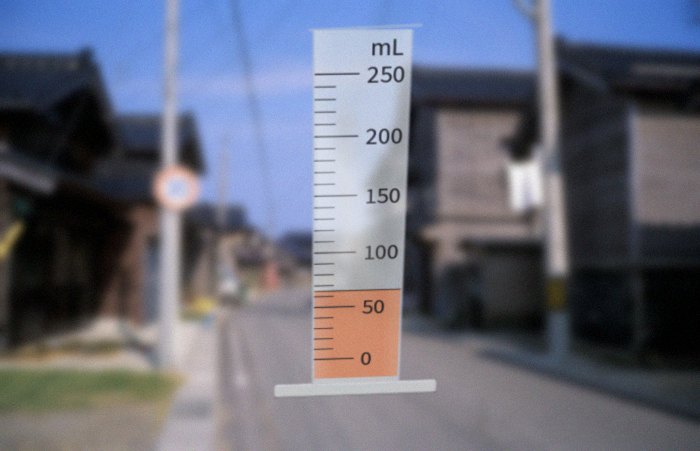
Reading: 65 mL
